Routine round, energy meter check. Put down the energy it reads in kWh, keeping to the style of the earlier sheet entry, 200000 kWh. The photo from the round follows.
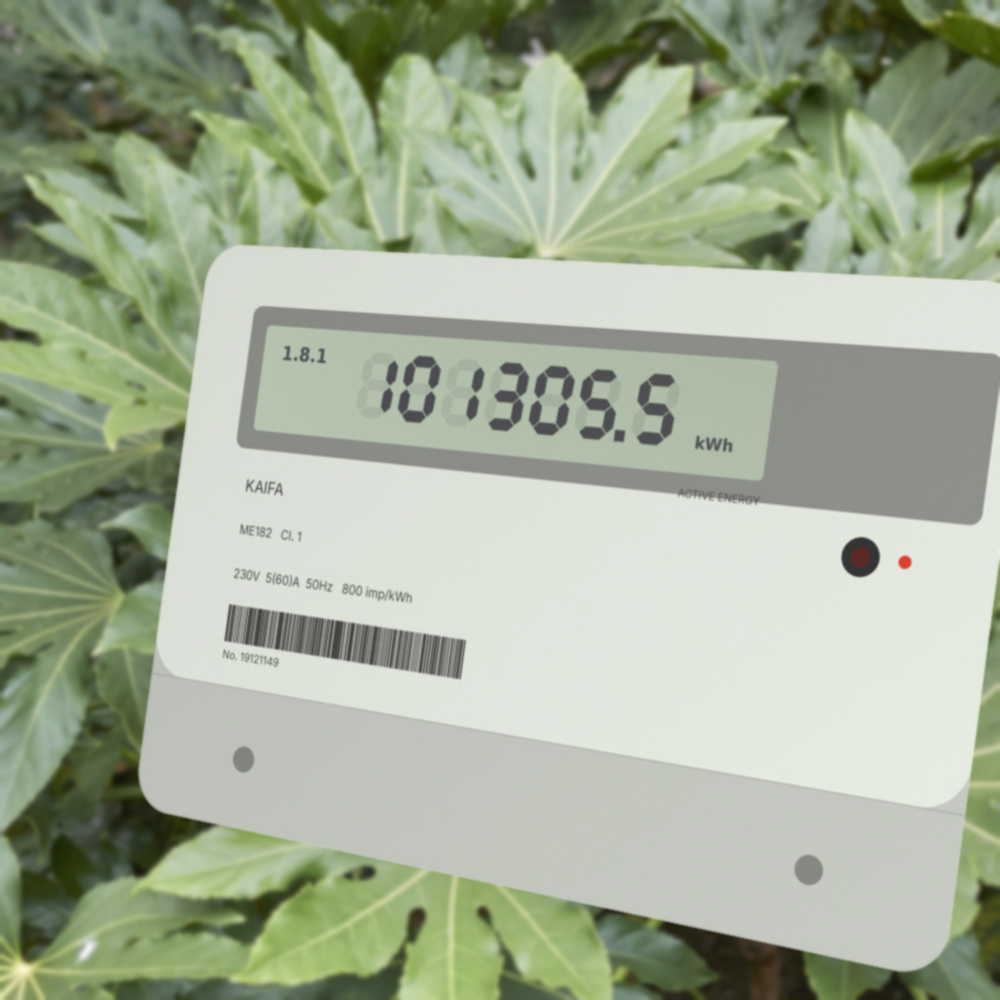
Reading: 101305.5 kWh
